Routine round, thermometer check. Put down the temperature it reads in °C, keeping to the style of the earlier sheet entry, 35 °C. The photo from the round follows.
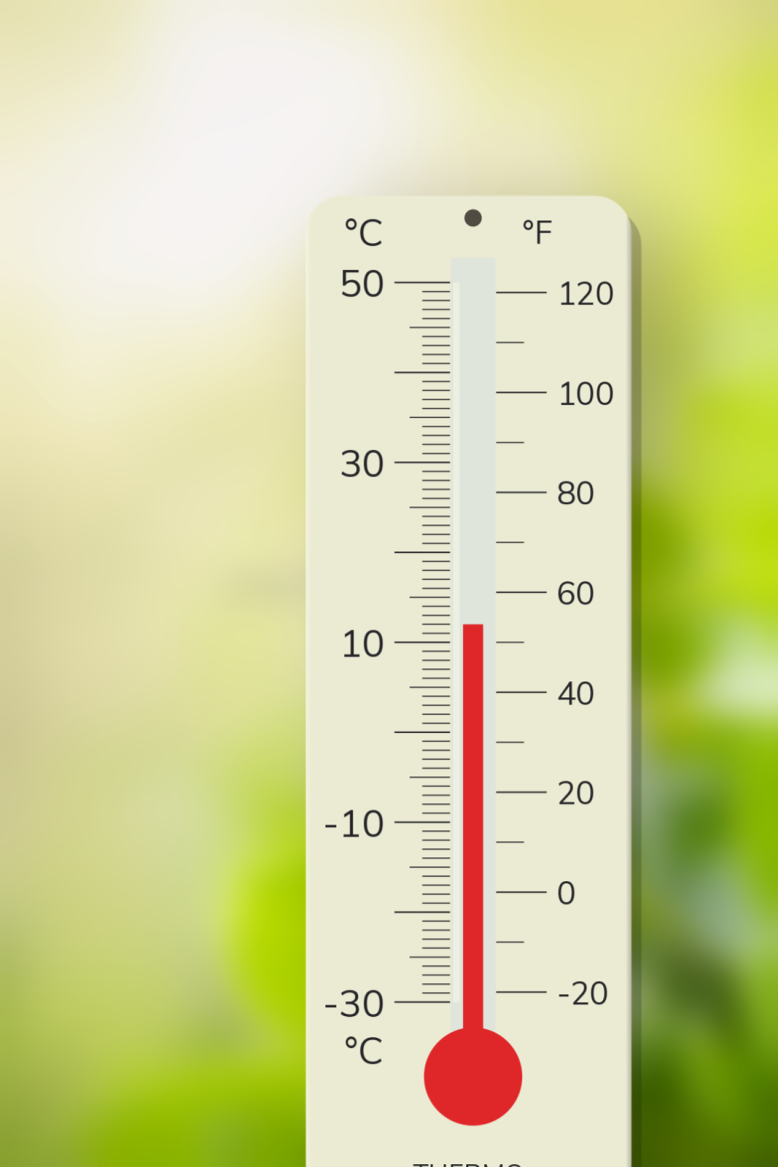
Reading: 12 °C
